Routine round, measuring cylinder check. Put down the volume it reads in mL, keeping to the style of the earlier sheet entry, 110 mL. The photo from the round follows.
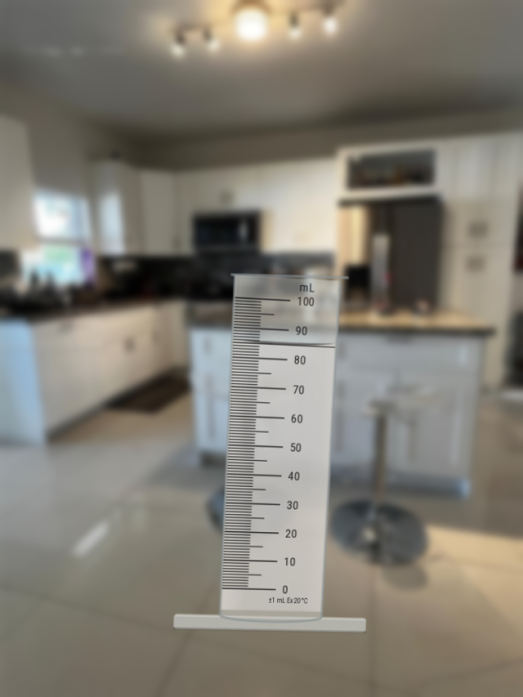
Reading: 85 mL
